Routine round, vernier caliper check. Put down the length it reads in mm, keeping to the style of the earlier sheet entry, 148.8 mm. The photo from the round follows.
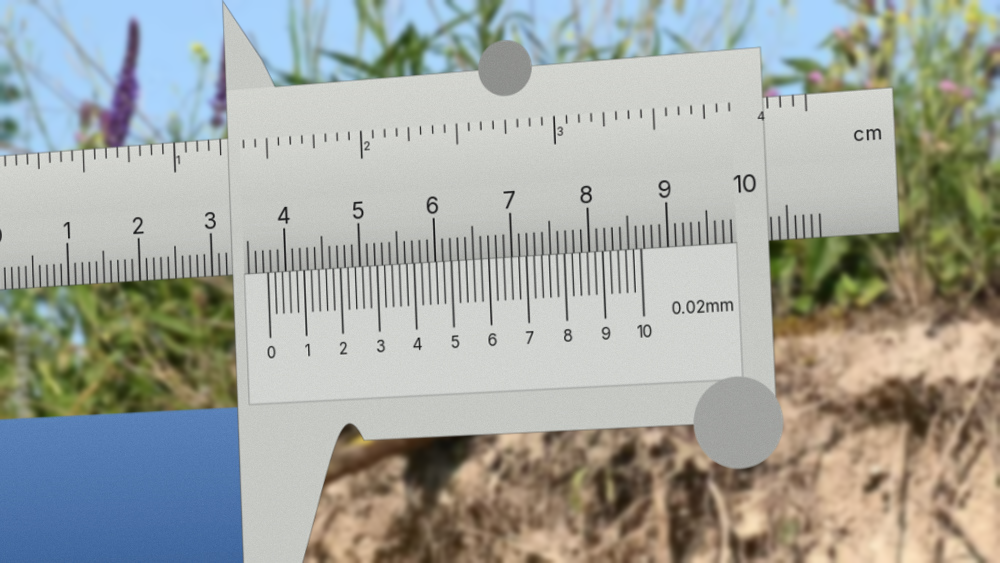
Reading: 37.6 mm
